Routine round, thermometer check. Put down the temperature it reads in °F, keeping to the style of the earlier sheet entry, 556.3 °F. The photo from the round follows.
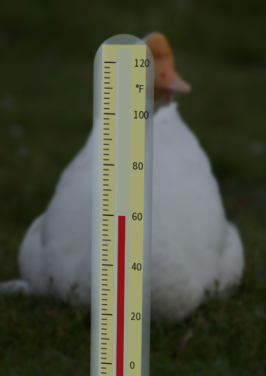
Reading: 60 °F
